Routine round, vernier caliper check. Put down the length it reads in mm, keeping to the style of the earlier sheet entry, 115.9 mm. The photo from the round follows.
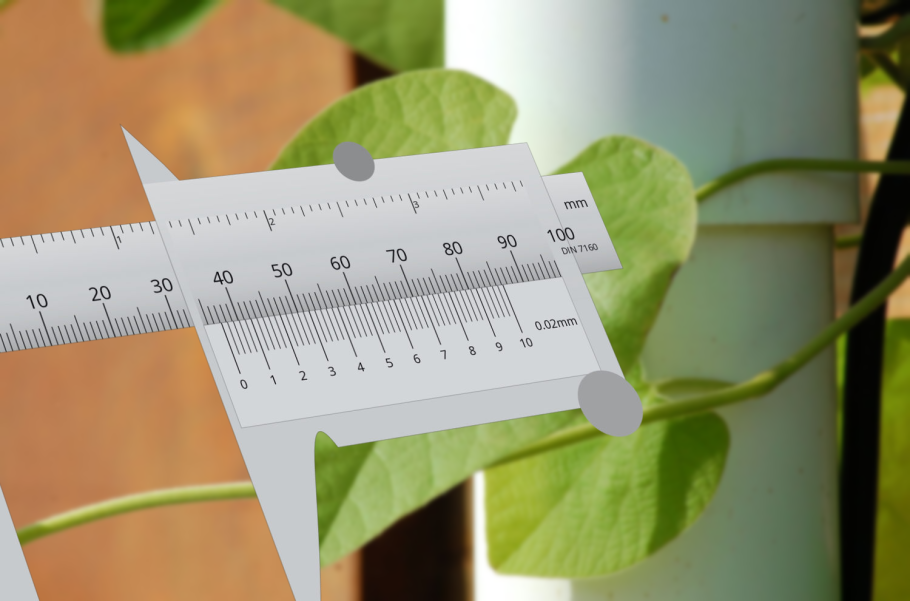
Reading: 37.2 mm
